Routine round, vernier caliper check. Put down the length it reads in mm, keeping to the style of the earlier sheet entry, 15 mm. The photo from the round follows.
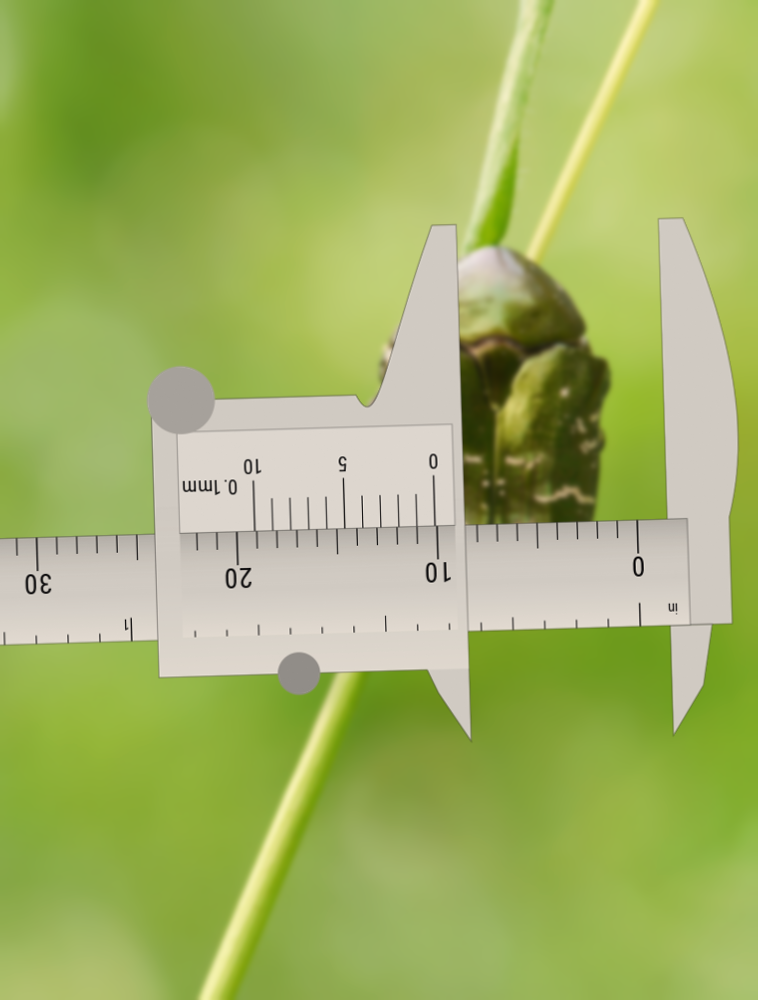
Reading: 10.1 mm
